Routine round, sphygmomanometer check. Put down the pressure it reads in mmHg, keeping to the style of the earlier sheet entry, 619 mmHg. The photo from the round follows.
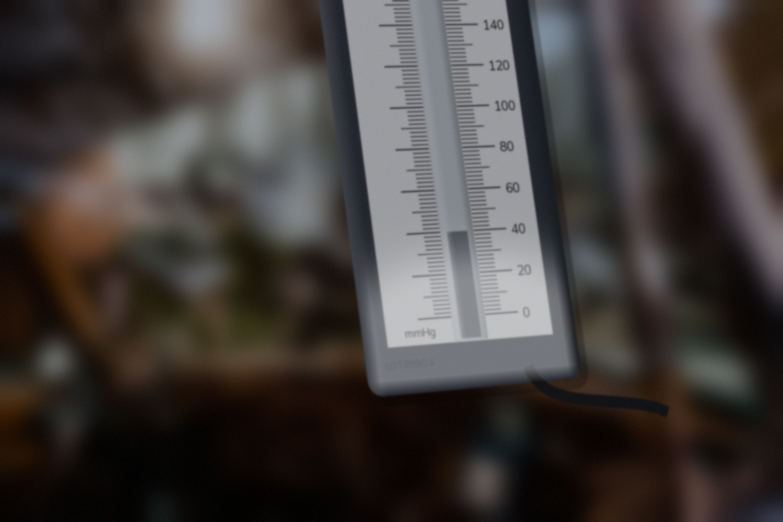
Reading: 40 mmHg
